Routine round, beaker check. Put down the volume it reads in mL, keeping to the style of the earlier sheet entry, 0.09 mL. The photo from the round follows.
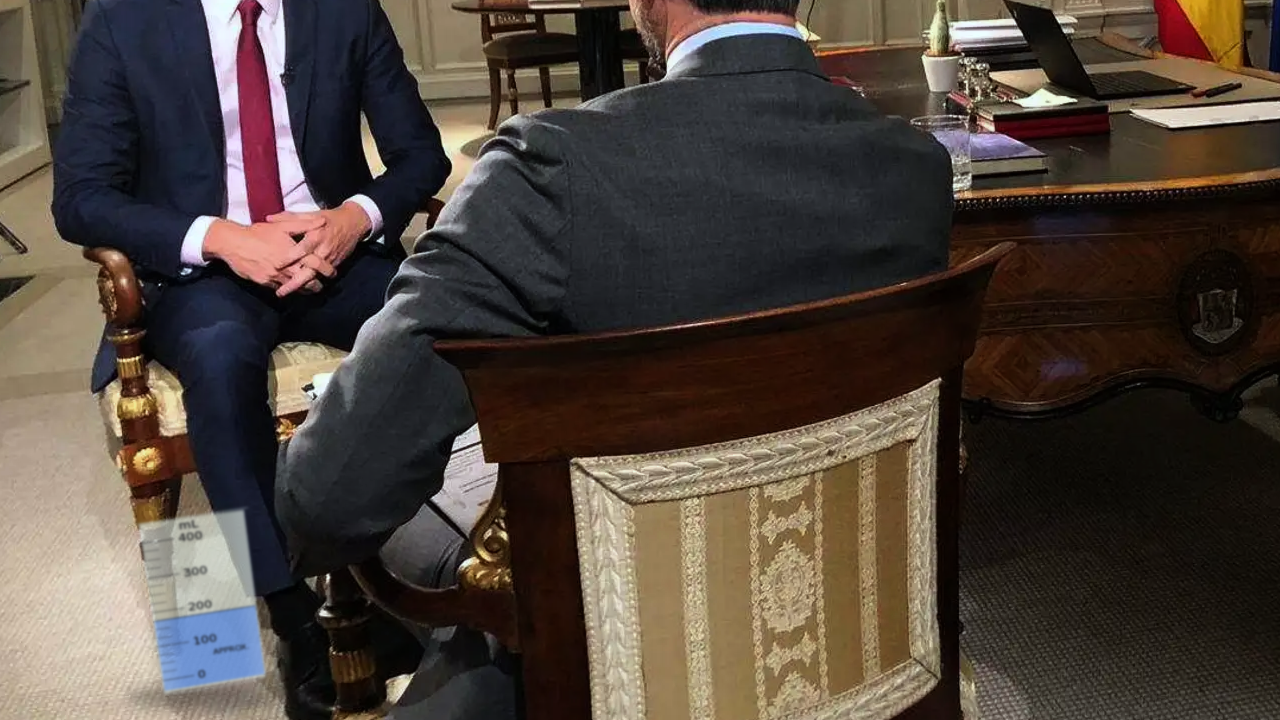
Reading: 175 mL
